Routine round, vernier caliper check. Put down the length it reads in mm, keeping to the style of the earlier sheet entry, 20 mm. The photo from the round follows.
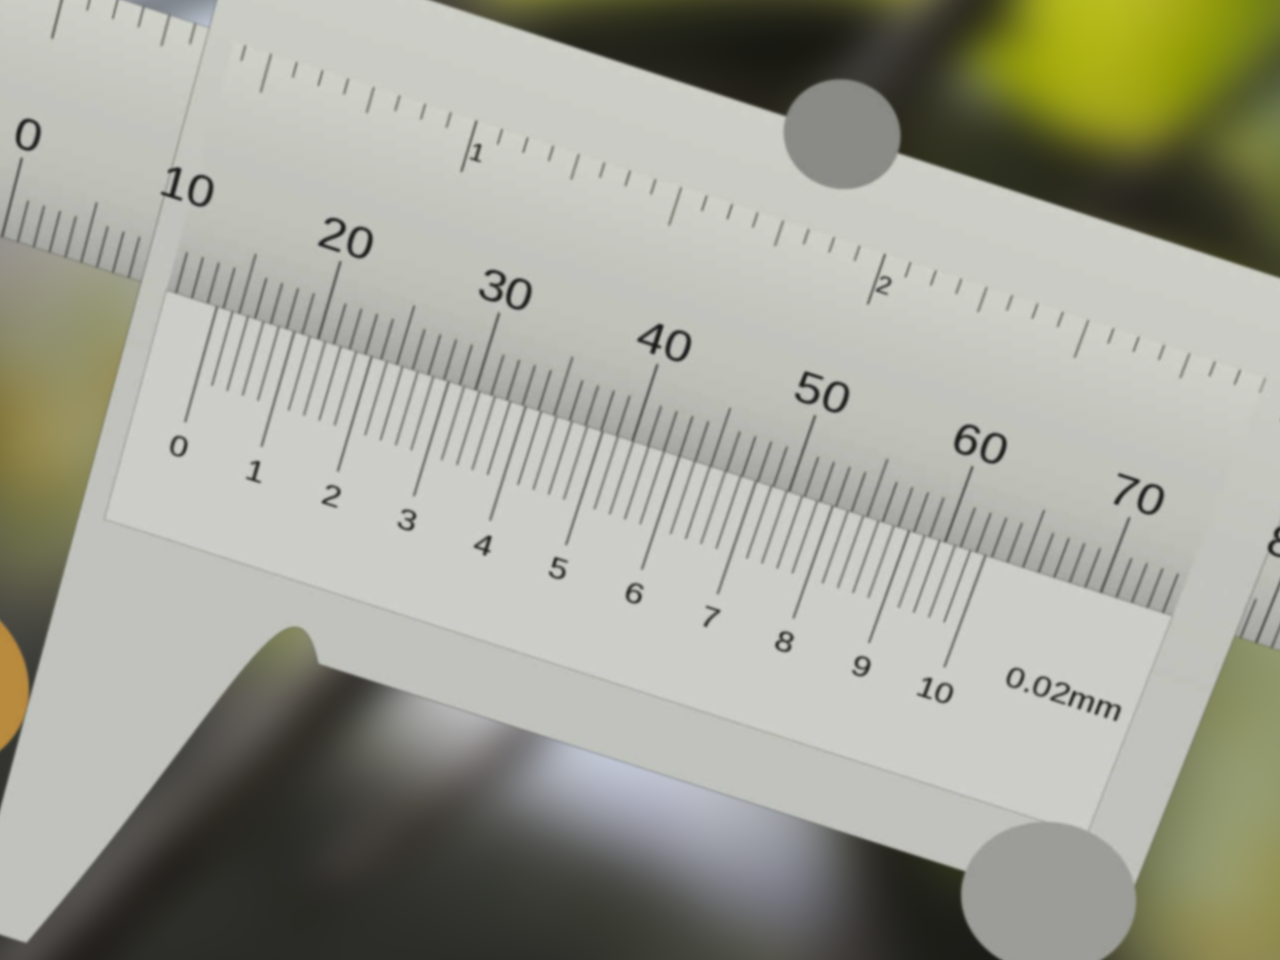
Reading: 13.6 mm
